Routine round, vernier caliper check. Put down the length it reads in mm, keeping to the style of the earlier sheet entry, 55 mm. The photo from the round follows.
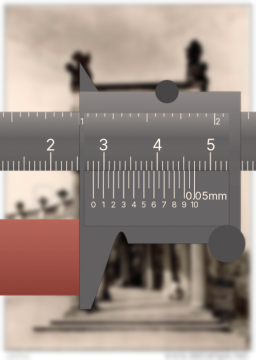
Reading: 28.0 mm
